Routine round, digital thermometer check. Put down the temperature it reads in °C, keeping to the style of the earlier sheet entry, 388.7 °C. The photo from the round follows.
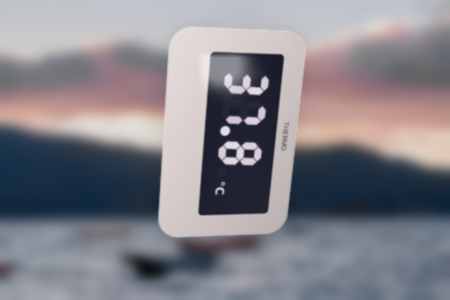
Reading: 37.8 °C
